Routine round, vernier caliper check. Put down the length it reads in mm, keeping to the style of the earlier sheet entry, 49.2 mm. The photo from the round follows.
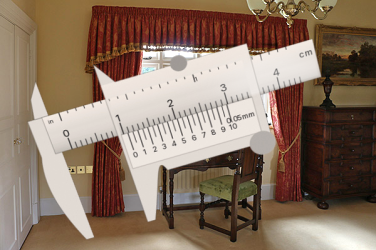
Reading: 10.8 mm
